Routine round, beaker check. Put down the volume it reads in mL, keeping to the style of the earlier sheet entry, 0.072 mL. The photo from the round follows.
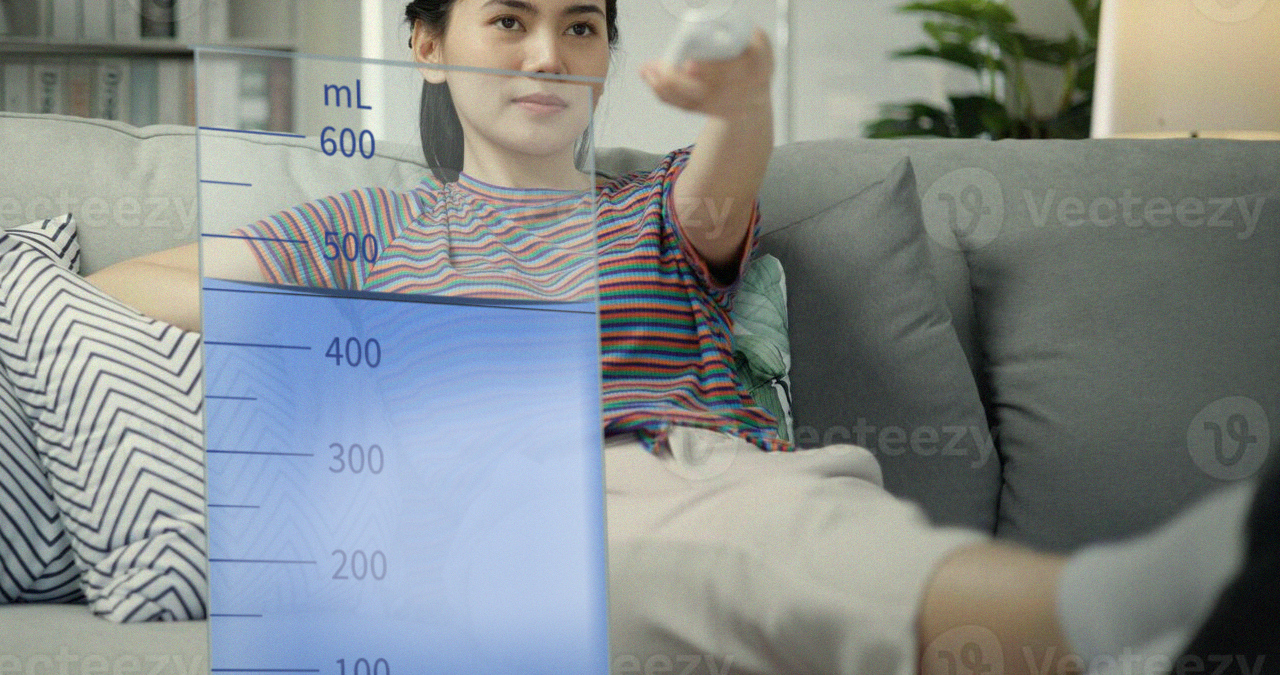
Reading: 450 mL
